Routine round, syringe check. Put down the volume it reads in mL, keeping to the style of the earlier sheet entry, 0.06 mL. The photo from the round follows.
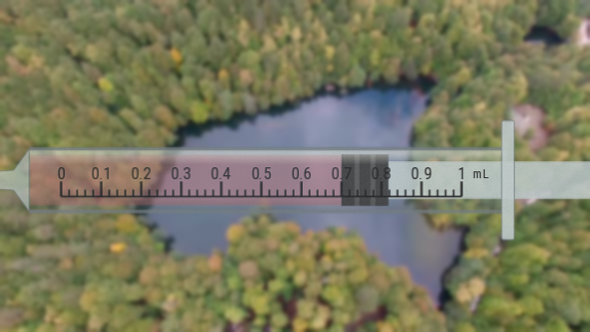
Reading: 0.7 mL
